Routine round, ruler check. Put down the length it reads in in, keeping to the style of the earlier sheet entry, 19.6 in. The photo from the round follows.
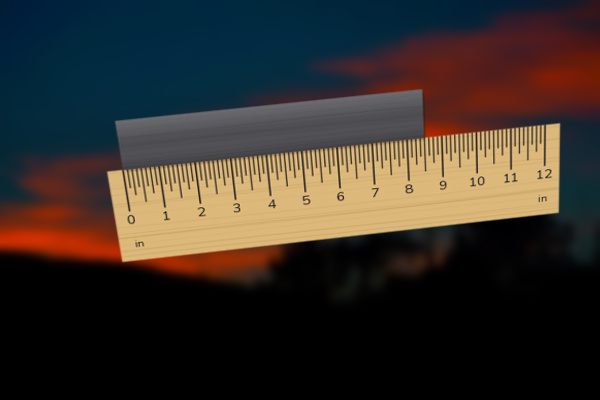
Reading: 8.5 in
